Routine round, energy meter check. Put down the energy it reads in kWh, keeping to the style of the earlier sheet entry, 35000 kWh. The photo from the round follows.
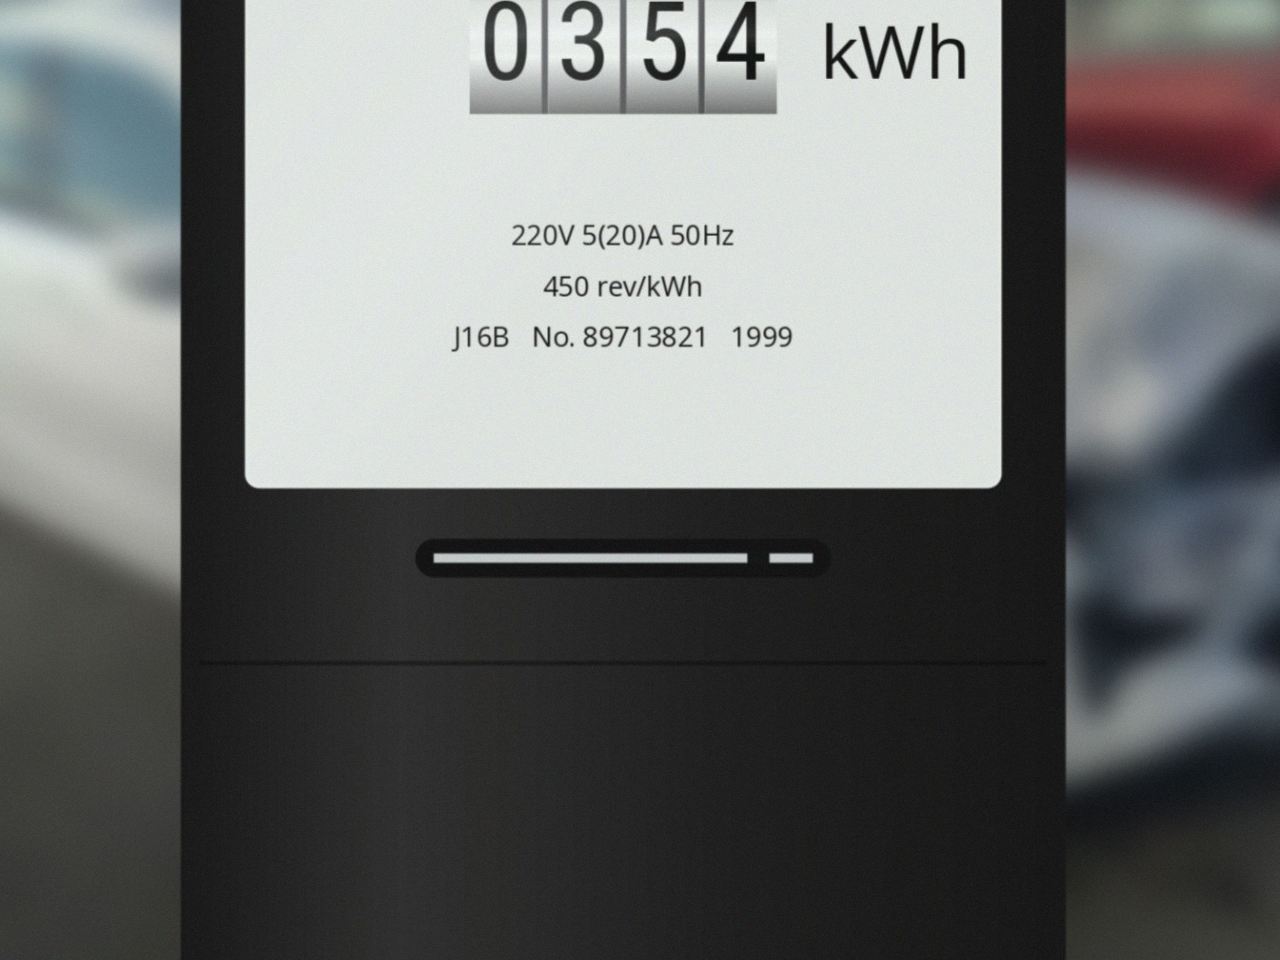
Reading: 354 kWh
